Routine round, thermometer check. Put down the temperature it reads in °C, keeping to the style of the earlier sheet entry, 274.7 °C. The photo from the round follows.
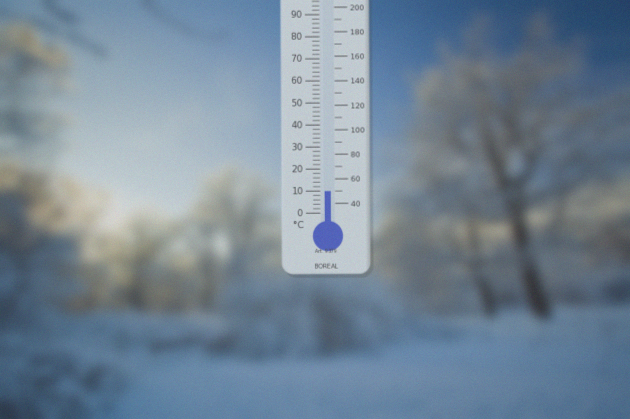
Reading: 10 °C
